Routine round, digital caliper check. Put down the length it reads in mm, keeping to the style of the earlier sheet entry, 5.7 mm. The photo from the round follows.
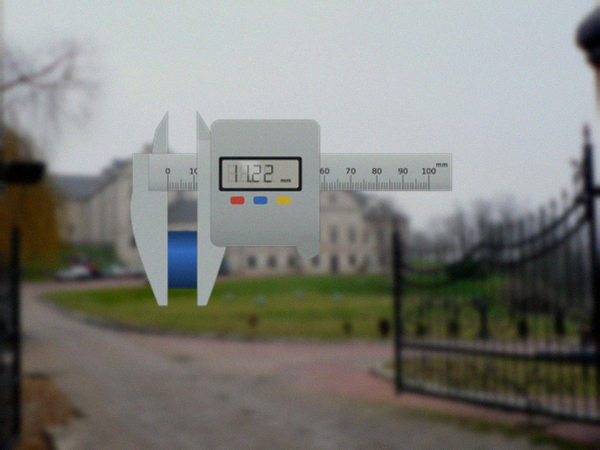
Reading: 11.22 mm
